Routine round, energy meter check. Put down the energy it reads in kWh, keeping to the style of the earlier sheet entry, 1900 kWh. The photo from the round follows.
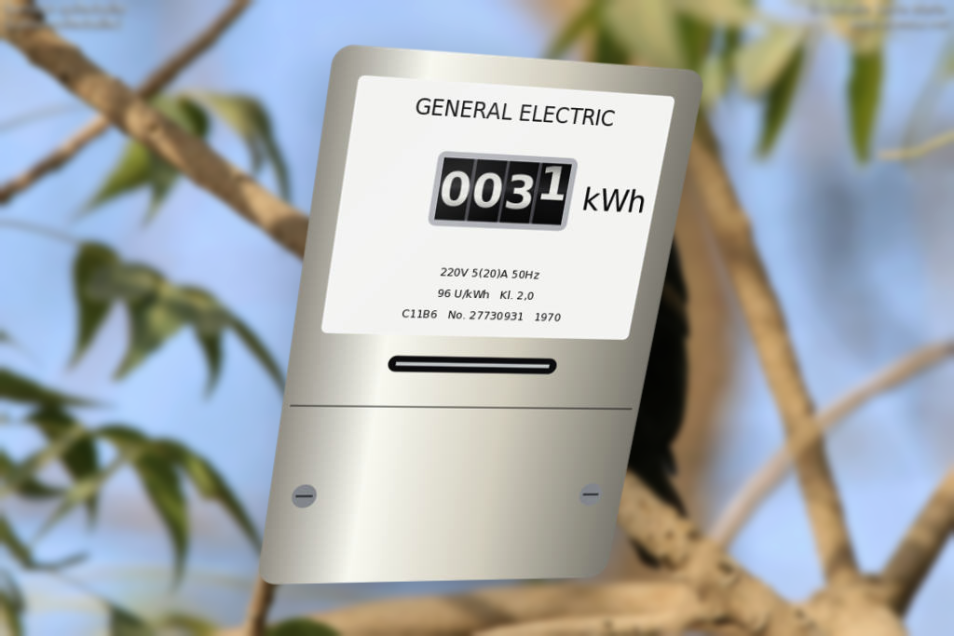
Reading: 31 kWh
